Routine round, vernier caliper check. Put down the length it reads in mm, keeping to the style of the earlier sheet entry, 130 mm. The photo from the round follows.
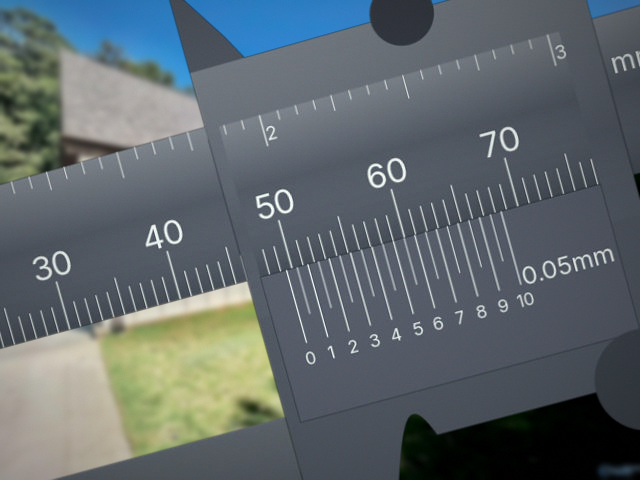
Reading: 49.5 mm
